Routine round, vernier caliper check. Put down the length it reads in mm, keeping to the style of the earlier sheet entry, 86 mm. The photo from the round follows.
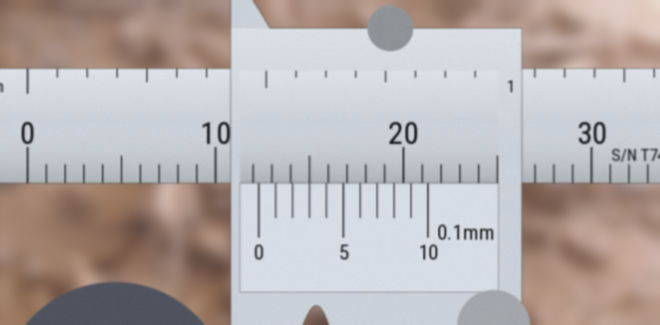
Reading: 12.3 mm
